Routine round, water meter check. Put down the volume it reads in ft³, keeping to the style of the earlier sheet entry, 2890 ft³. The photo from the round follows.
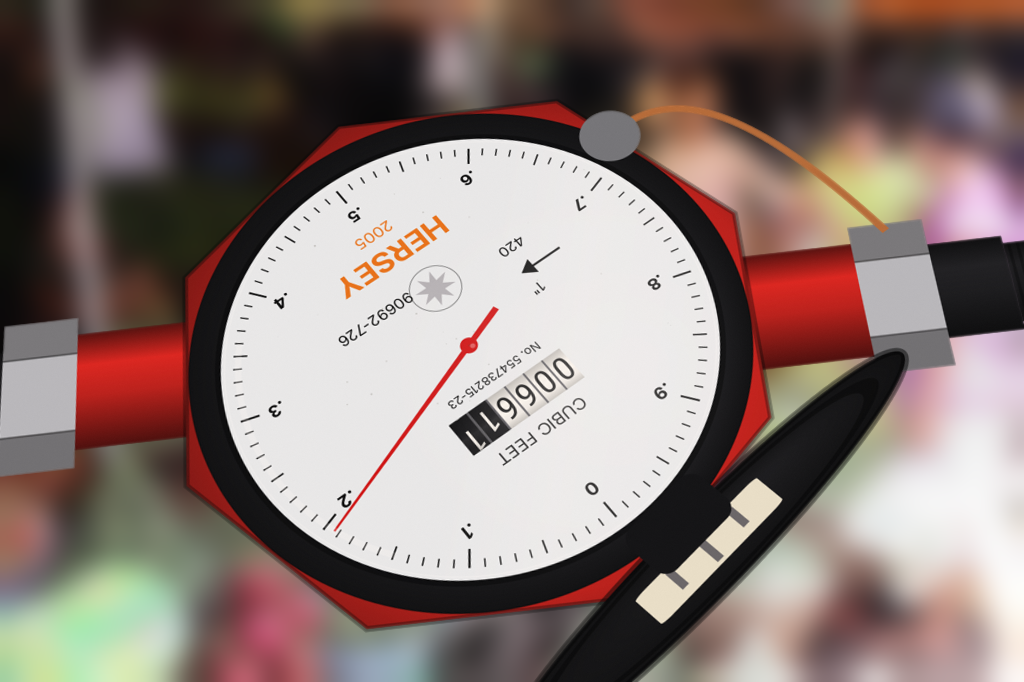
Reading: 6611.19 ft³
